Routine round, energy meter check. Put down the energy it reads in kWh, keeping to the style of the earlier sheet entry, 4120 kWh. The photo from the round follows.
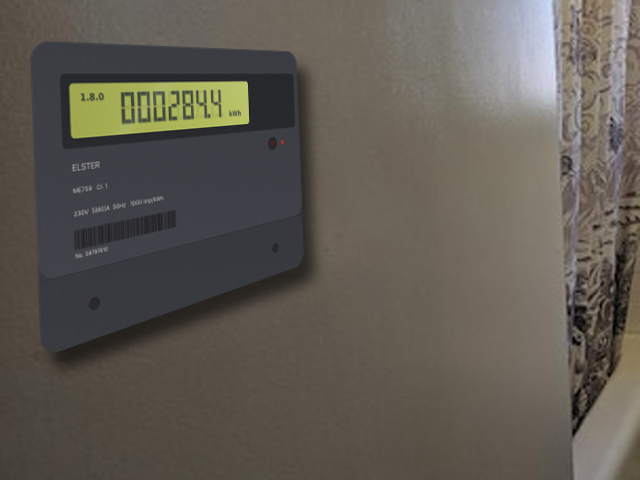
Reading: 284.4 kWh
